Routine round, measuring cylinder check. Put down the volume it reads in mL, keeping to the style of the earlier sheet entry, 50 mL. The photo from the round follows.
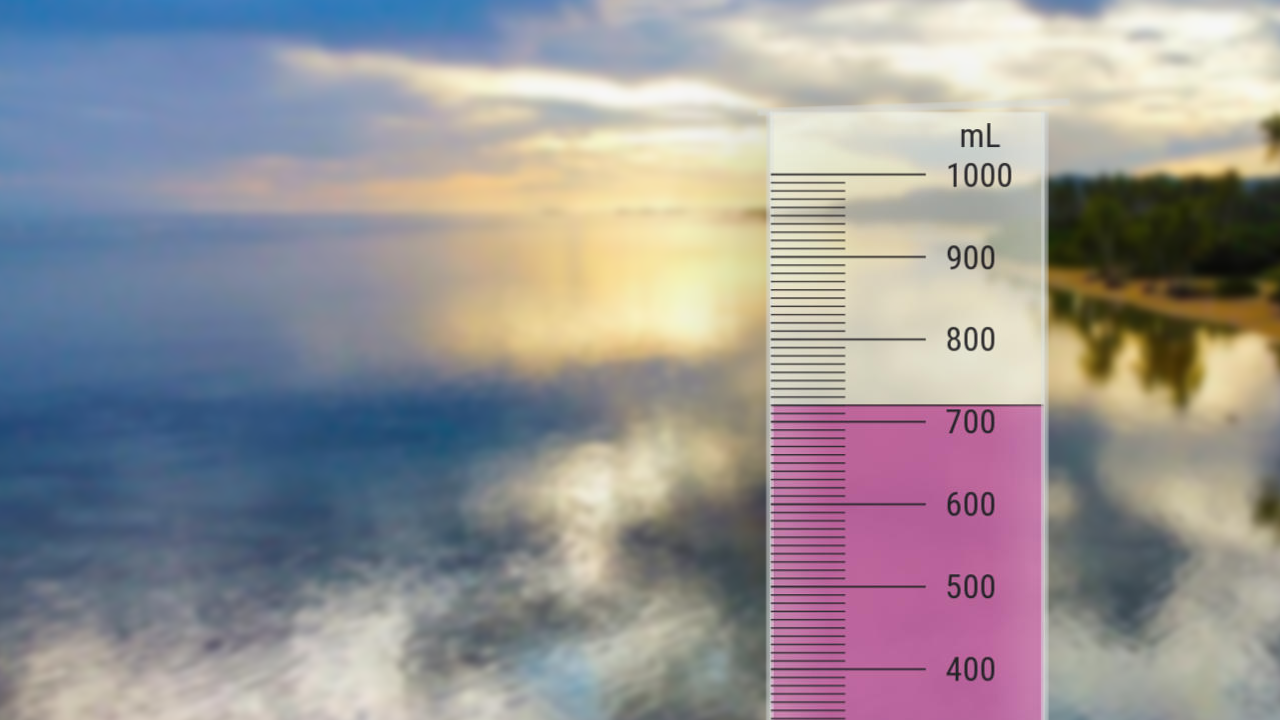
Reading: 720 mL
